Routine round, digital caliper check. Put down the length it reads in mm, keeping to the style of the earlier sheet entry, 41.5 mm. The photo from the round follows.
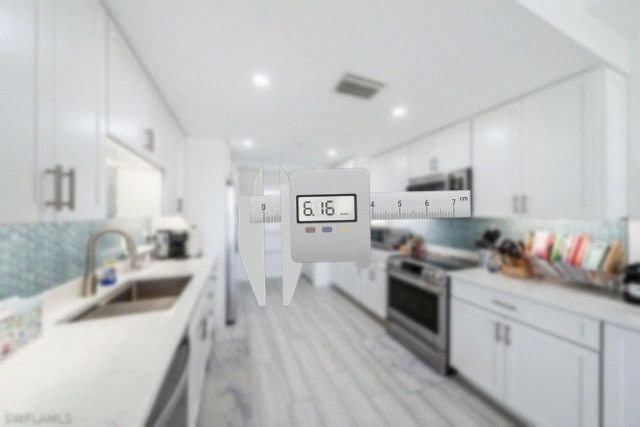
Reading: 6.16 mm
